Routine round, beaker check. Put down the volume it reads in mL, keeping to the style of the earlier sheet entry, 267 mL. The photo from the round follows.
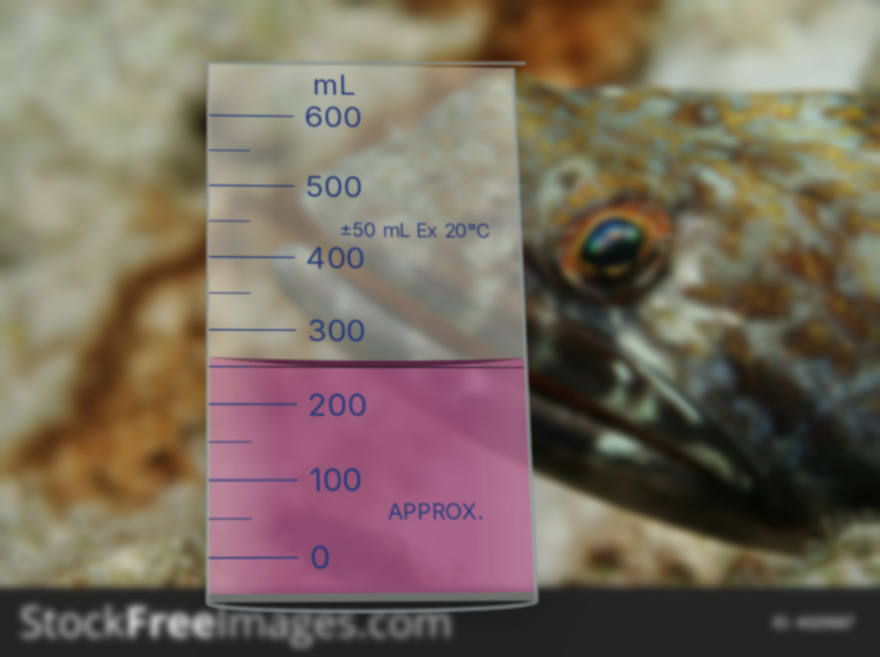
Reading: 250 mL
